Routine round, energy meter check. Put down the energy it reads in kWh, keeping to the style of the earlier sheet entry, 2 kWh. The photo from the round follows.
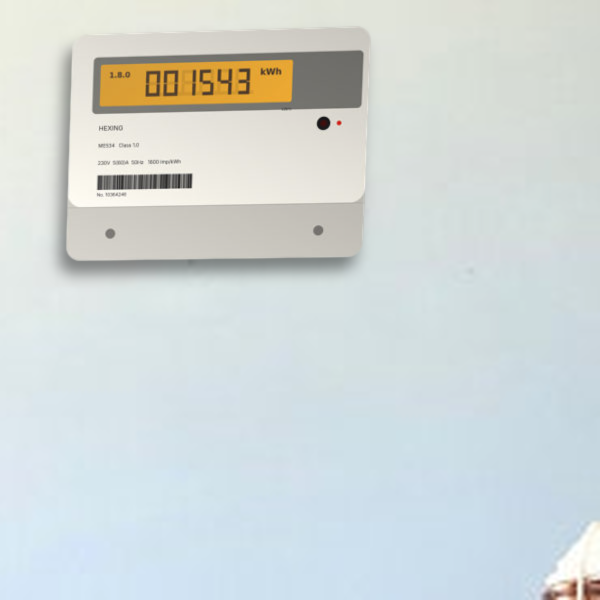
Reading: 1543 kWh
